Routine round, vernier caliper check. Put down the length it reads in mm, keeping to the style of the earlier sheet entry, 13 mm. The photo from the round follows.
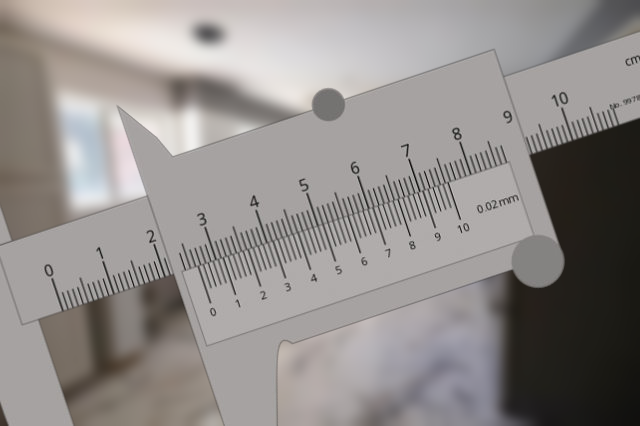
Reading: 26.5 mm
